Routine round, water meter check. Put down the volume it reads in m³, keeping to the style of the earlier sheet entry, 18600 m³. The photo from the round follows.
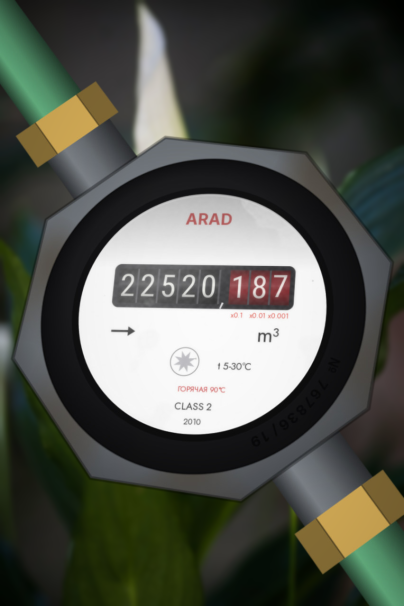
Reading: 22520.187 m³
